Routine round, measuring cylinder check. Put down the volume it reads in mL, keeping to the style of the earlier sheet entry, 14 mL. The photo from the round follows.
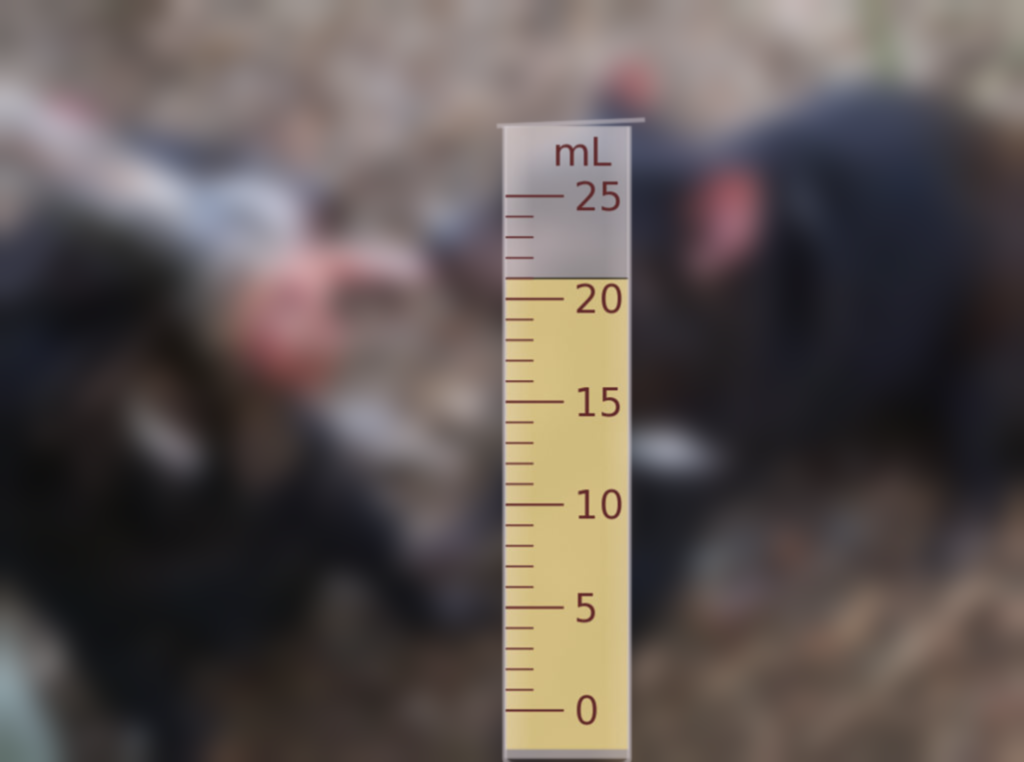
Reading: 21 mL
